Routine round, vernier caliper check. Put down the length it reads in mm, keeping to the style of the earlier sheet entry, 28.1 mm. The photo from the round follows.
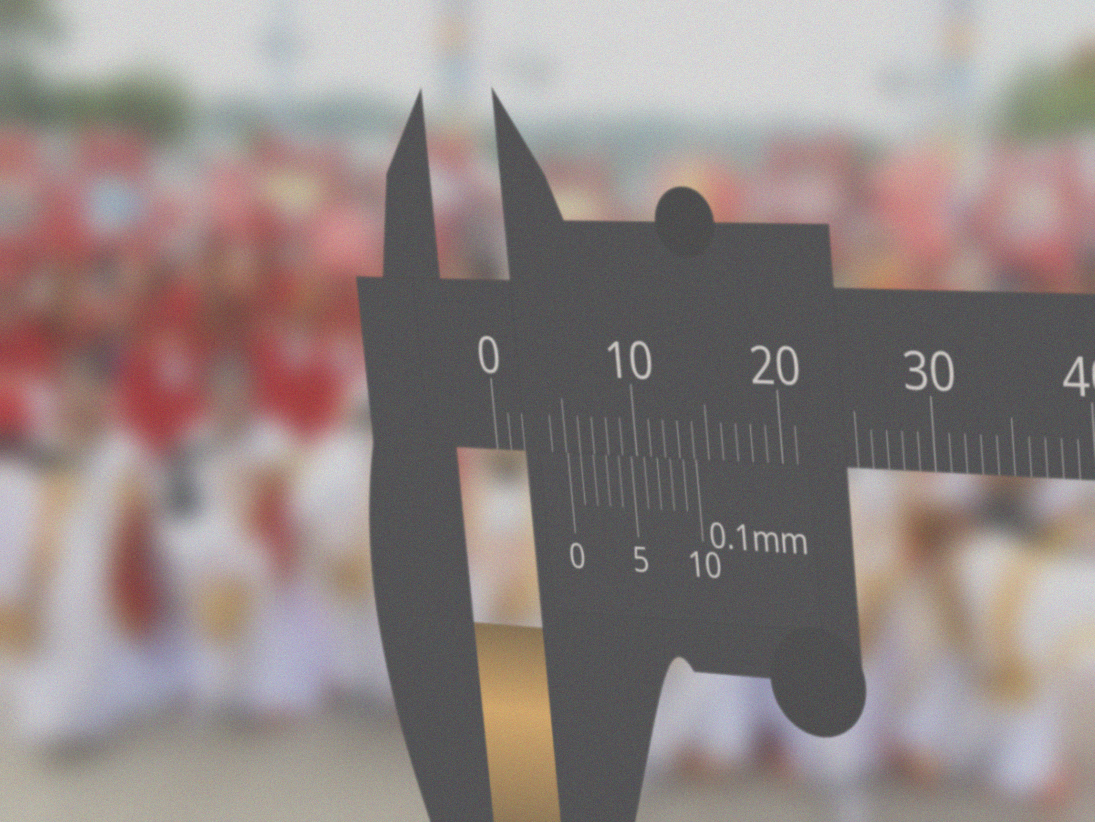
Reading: 5.1 mm
